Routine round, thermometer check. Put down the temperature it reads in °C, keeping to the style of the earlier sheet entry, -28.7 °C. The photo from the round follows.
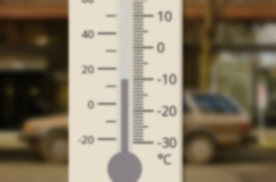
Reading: -10 °C
